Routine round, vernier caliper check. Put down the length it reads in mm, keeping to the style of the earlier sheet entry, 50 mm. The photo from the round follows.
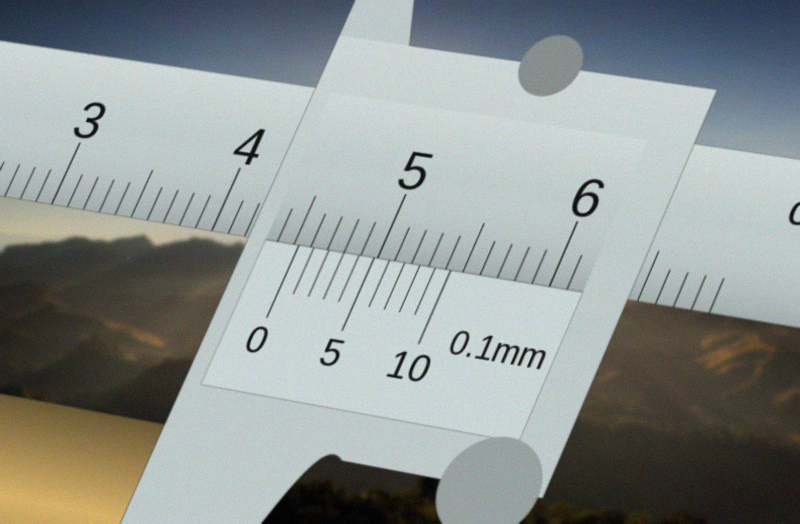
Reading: 45.3 mm
